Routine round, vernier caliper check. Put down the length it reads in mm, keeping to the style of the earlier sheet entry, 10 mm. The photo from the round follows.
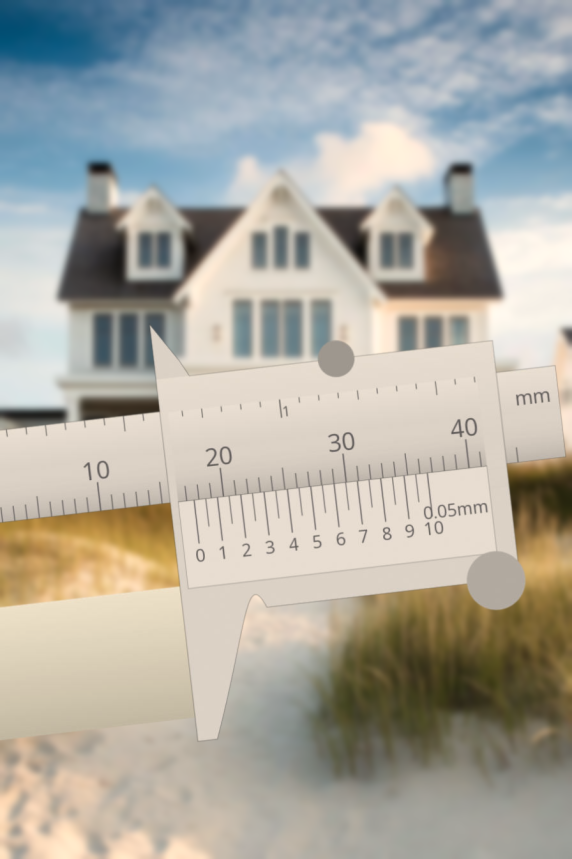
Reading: 17.6 mm
